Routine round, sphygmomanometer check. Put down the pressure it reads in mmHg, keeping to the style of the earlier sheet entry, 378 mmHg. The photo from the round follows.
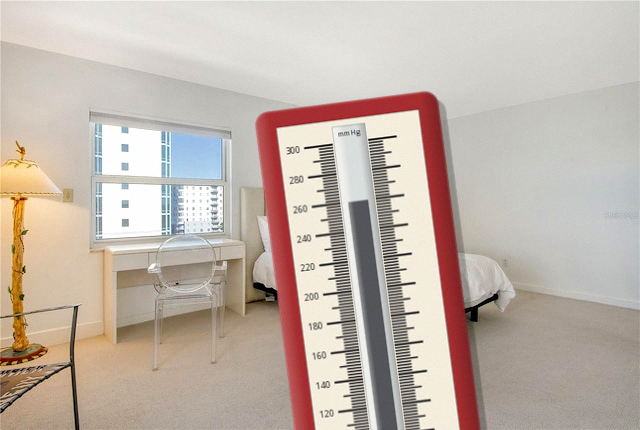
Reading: 260 mmHg
